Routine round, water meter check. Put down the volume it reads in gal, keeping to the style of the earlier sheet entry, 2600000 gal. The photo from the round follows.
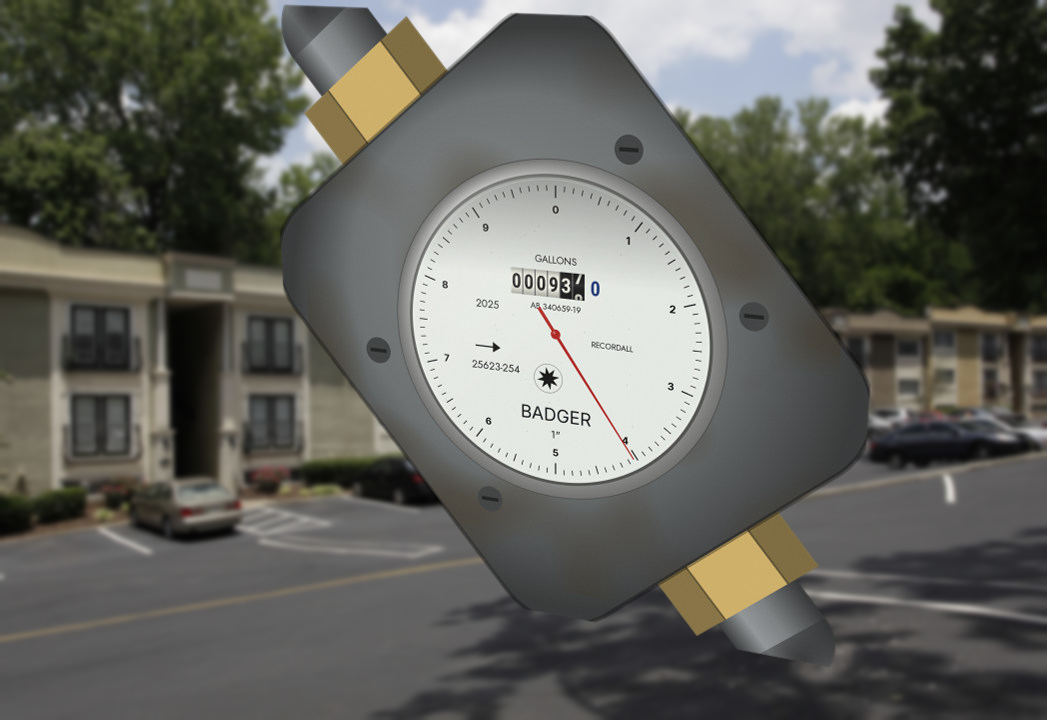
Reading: 9374.0 gal
